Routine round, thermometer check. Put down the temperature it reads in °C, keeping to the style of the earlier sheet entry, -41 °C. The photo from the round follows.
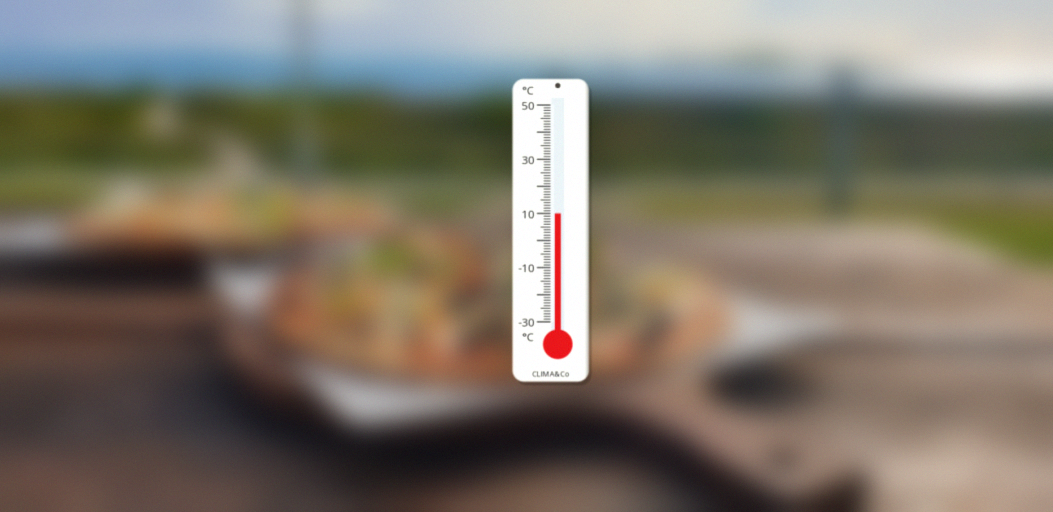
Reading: 10 °C
